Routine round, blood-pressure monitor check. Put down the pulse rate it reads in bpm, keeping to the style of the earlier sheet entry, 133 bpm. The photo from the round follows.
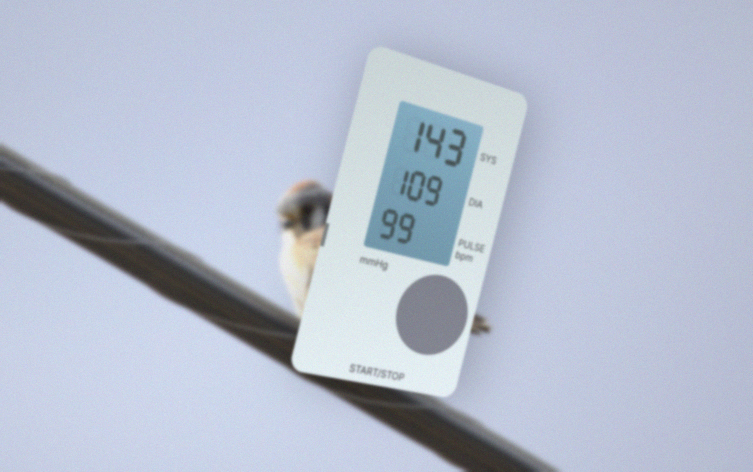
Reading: 99 bpm
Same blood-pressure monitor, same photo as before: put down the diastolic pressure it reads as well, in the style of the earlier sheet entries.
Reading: 109 mmHg
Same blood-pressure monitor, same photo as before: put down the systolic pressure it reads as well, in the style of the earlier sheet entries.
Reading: 143 mmHg
